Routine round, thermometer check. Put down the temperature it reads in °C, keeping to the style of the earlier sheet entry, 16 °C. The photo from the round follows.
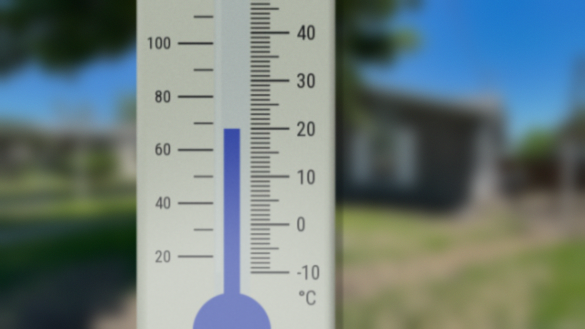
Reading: 20 °C
